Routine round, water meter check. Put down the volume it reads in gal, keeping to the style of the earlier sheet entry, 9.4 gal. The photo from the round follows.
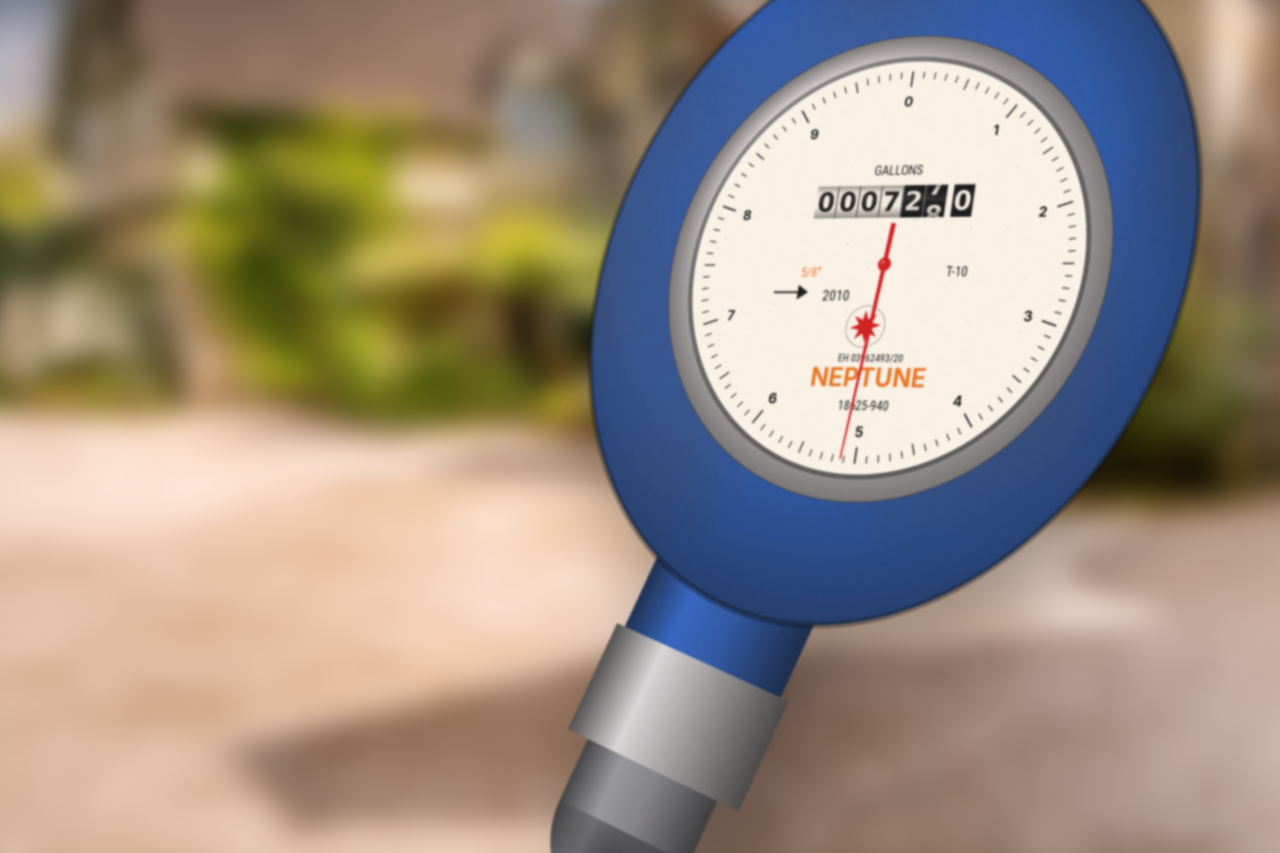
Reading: 7275.1 gal
